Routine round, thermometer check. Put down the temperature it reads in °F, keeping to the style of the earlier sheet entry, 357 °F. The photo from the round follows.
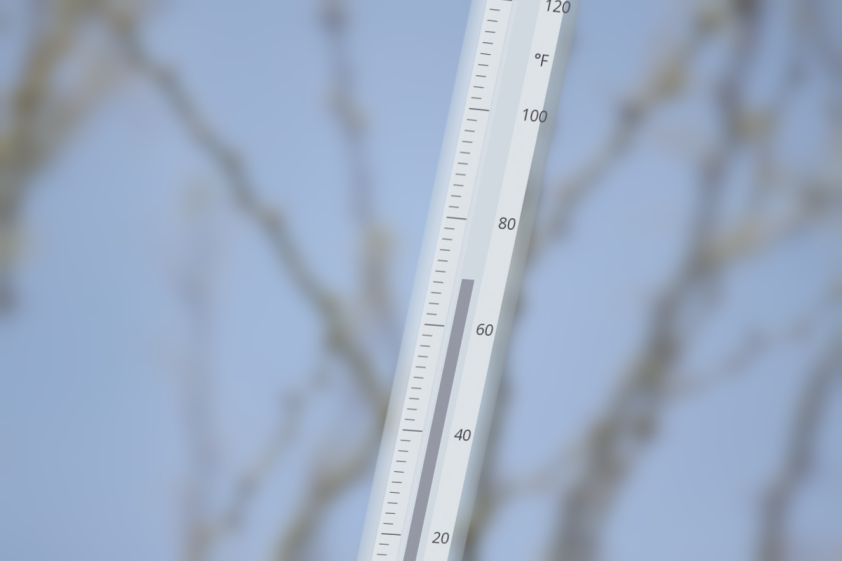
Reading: 69 °F
